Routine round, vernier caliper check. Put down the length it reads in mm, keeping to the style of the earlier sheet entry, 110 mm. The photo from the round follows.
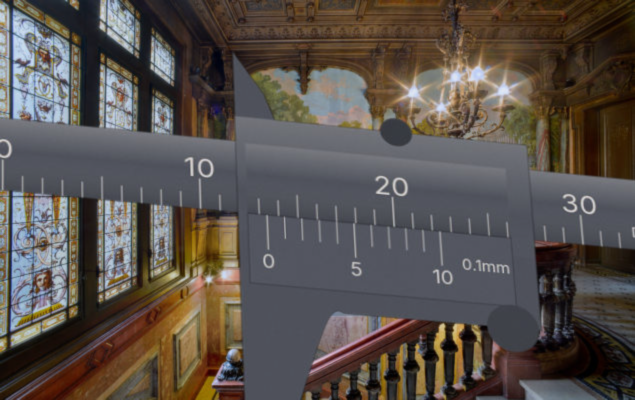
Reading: 13.4 mm
